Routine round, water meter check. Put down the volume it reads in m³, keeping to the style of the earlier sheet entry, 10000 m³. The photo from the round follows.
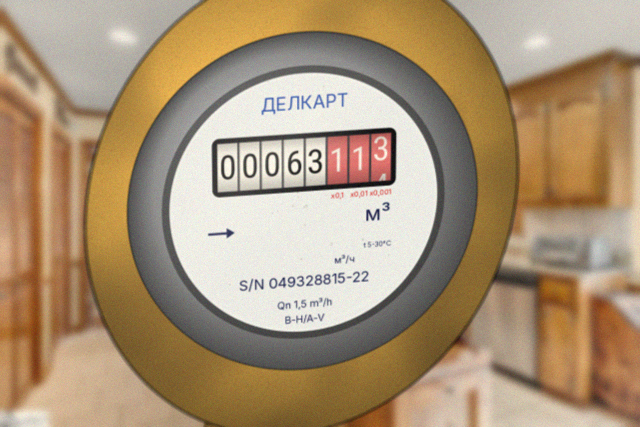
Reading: 63.113 m³
